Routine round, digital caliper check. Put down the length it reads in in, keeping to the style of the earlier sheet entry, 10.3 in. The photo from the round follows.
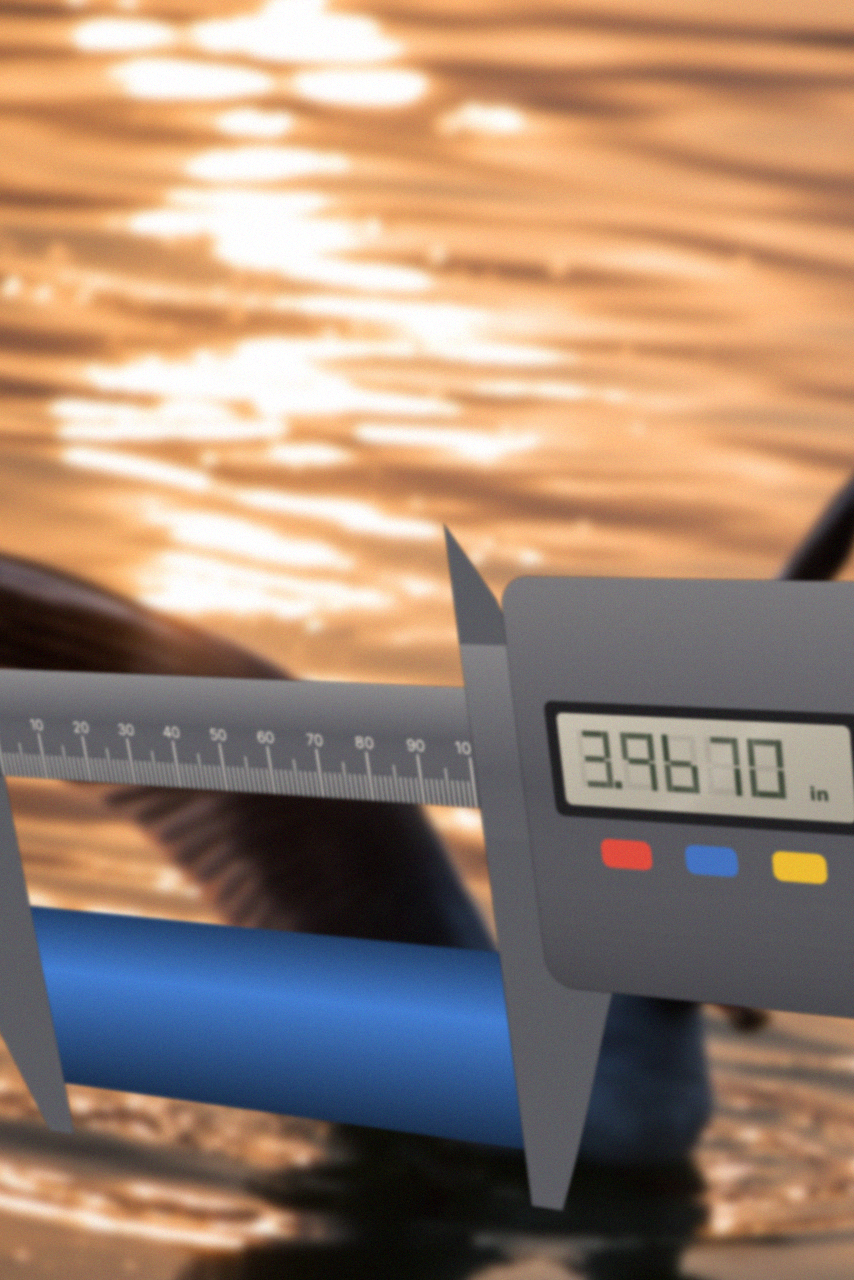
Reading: 3.9670 in
